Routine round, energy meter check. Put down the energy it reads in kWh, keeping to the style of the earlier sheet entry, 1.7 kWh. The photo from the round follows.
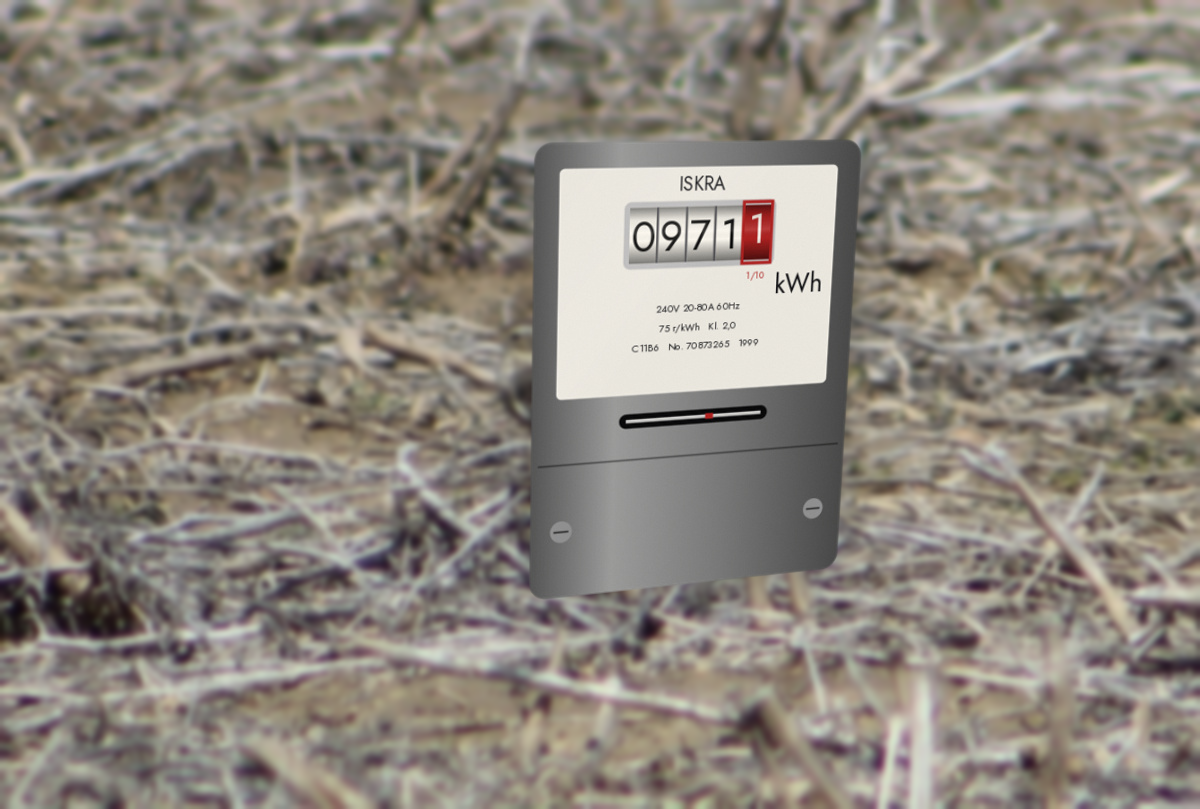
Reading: 971.1 kWh
